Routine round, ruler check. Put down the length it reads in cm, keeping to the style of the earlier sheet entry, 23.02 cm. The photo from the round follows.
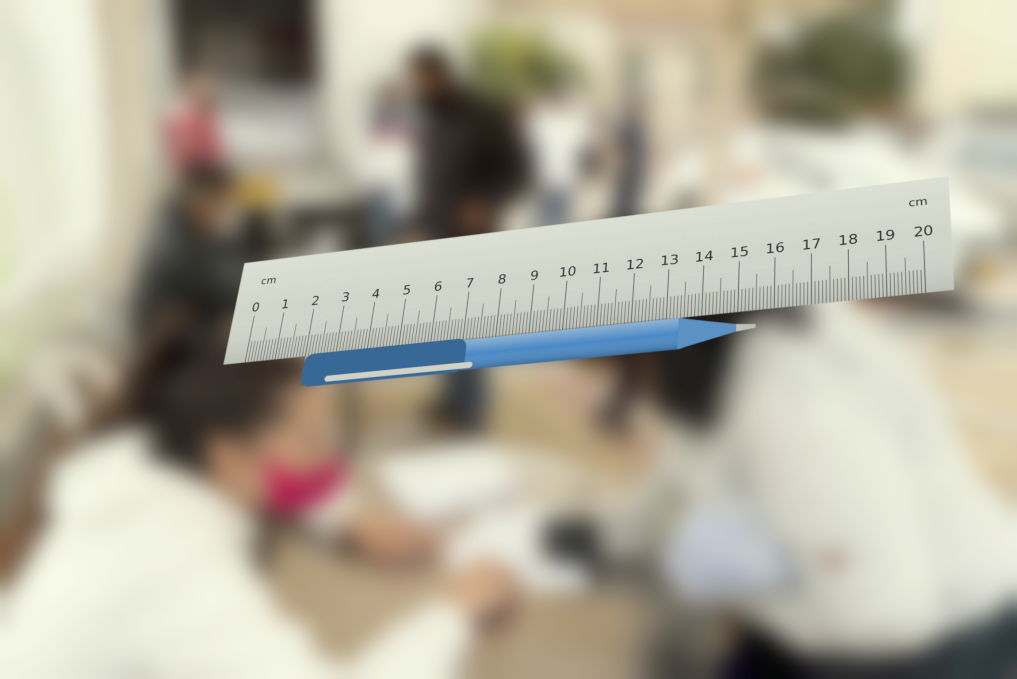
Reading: 13.5 cm
